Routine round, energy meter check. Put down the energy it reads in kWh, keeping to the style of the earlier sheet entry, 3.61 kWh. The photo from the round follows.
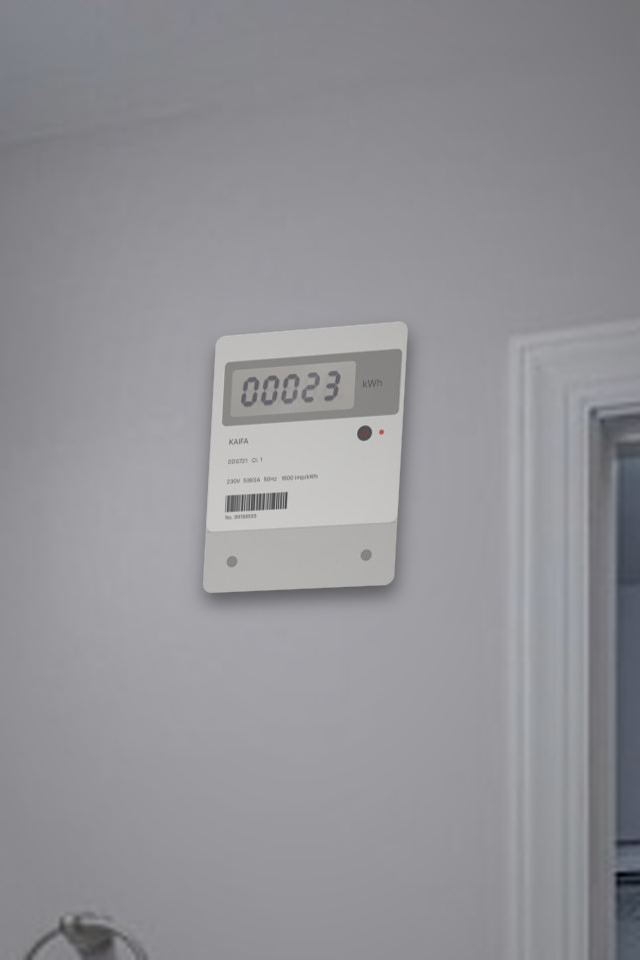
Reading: 23 kWh
